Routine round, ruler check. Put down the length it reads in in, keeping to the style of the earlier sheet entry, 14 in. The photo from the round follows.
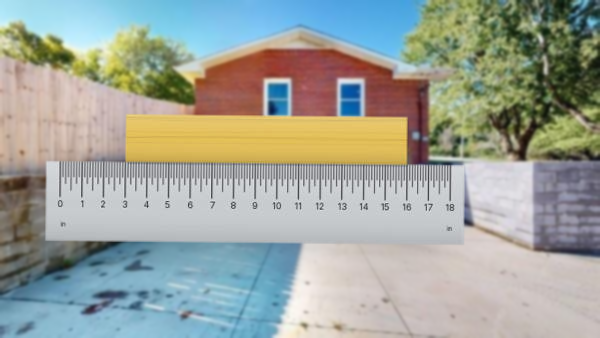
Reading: 13 in
